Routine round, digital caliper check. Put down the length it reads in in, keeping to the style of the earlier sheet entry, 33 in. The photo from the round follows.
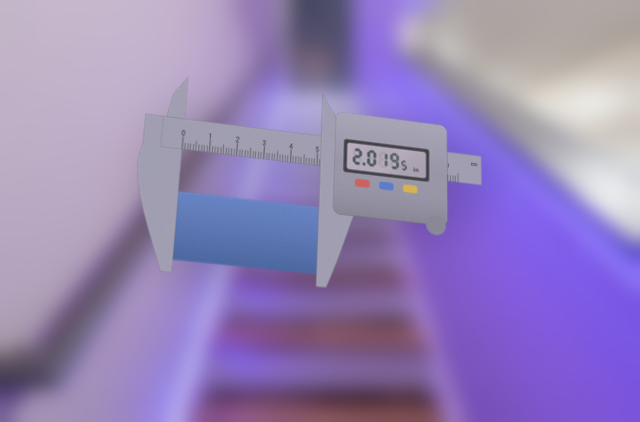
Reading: 2.0195 in
